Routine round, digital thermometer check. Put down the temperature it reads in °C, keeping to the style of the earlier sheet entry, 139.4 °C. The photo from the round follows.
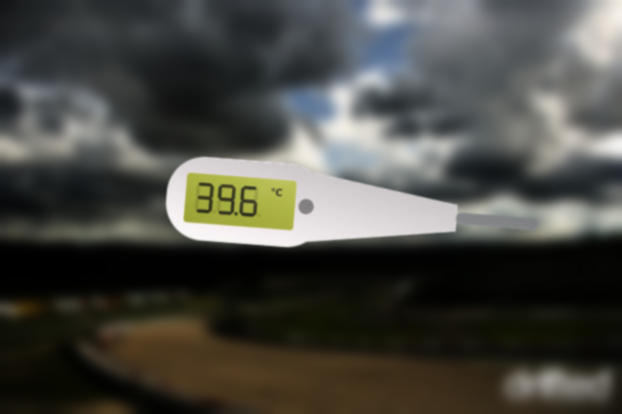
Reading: 39.6 °C
